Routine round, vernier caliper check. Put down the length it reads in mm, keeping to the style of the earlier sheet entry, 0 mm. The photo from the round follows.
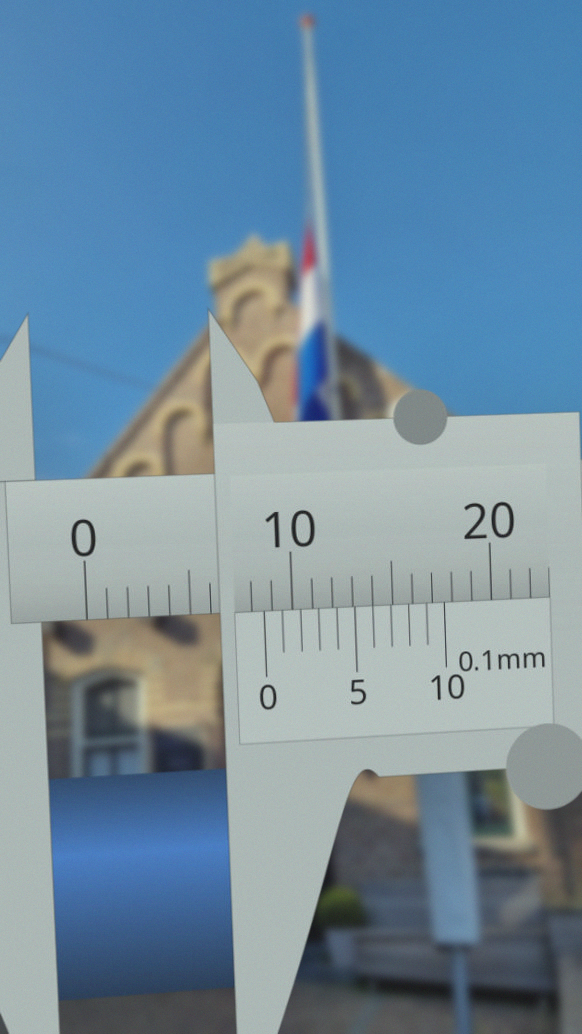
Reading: 8.6 mm
